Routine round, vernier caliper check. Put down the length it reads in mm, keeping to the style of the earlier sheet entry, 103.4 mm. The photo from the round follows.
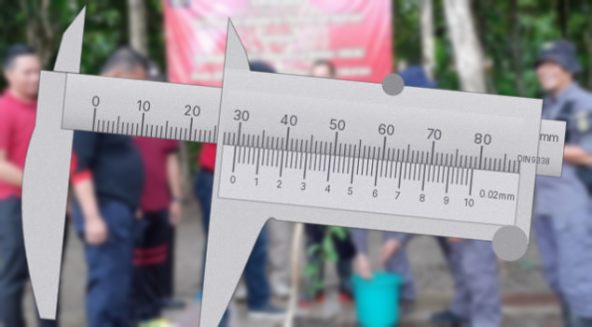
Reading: 29.5 mm
